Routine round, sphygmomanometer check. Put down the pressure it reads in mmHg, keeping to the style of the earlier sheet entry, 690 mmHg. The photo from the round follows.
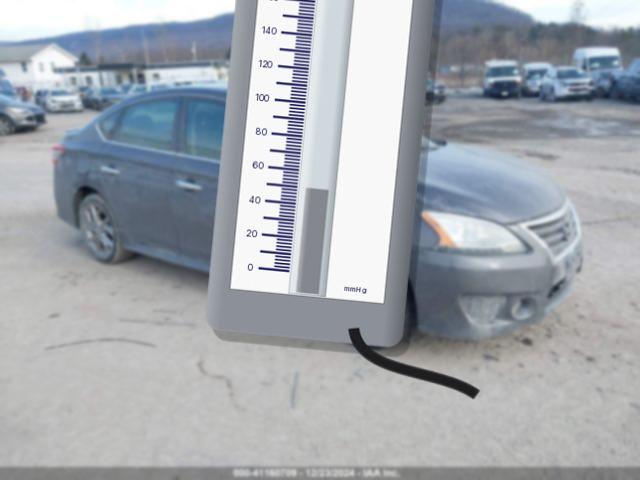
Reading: 50 mmHg
